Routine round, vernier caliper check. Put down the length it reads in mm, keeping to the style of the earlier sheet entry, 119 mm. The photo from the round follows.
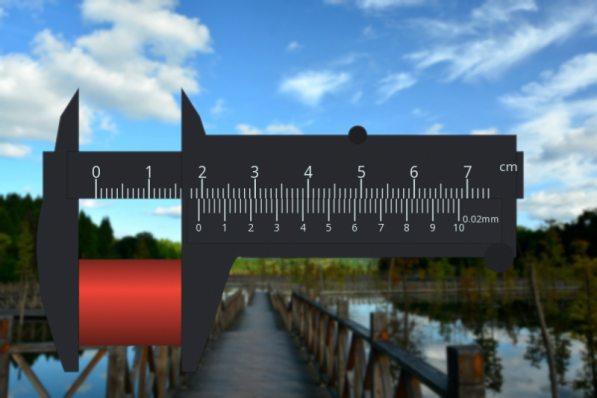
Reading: 19.4 mm
